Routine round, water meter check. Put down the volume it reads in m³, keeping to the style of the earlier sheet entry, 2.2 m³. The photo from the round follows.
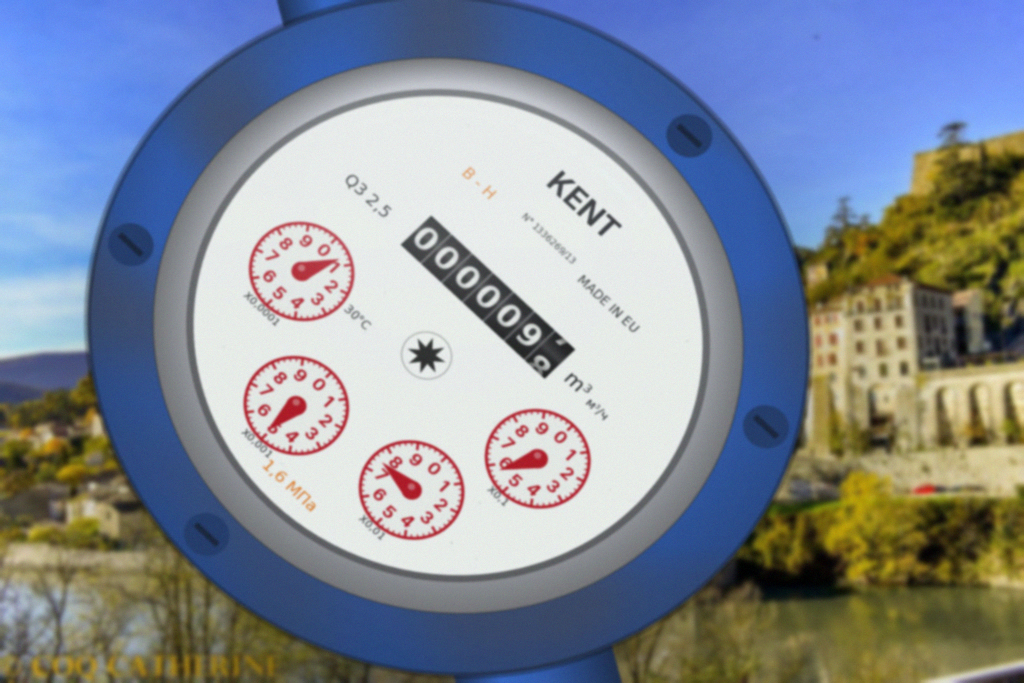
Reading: 97.5750 m³
